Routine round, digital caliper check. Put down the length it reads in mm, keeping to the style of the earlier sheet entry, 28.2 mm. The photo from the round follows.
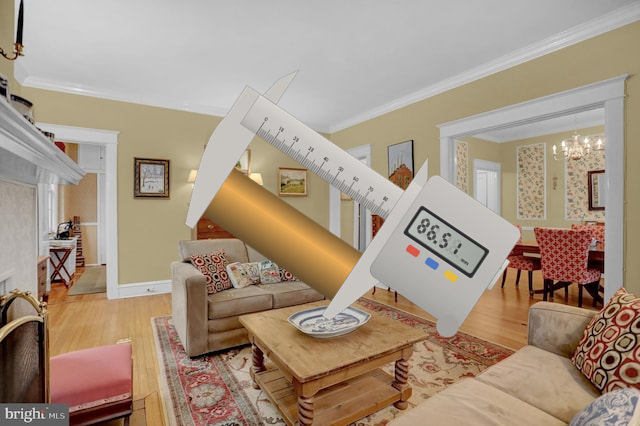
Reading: 86.51 mm
